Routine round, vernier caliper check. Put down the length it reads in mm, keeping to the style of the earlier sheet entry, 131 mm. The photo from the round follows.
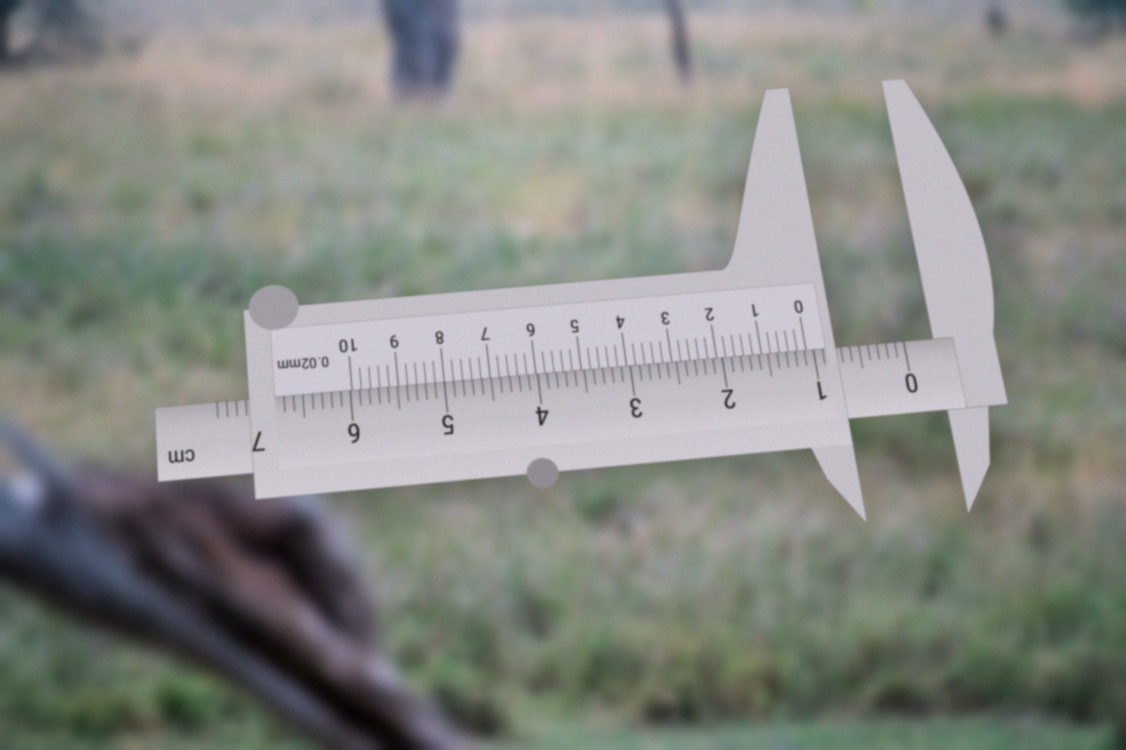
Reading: 10.8 mm
